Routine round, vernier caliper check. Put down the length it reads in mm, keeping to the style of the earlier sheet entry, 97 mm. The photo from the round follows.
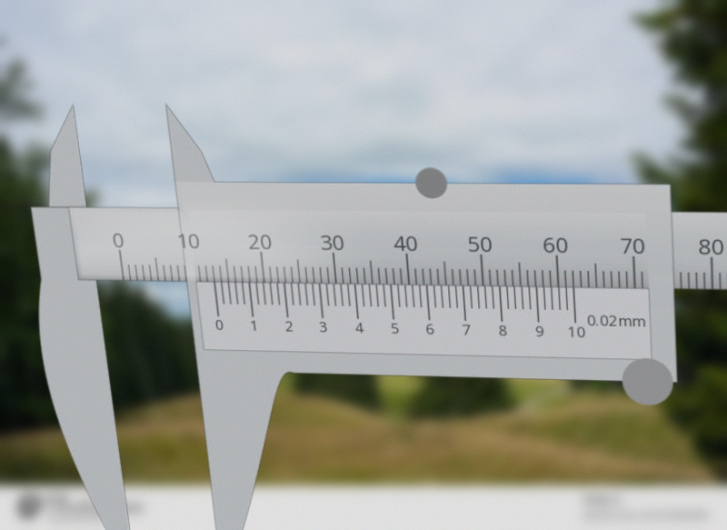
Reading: 13.0 mm
